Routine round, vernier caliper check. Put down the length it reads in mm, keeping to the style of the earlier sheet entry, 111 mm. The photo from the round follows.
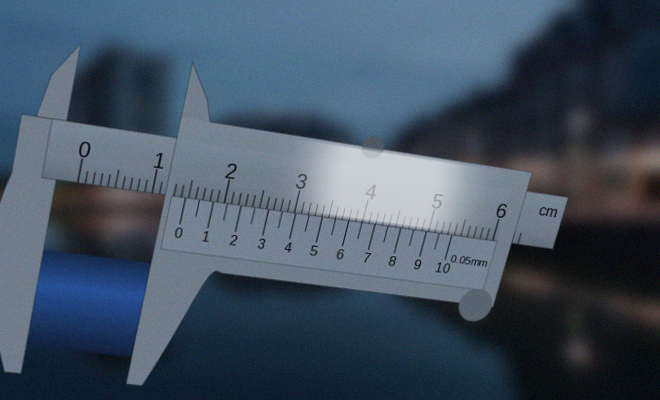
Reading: 14.6 mm
